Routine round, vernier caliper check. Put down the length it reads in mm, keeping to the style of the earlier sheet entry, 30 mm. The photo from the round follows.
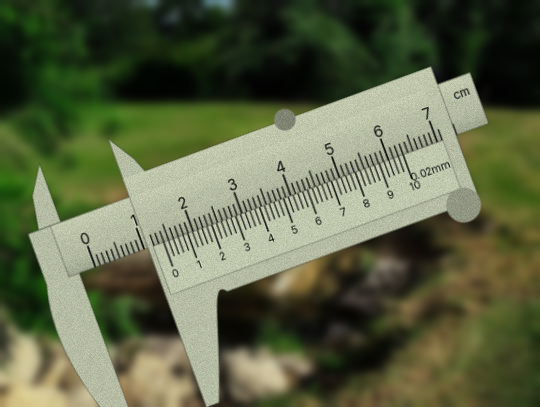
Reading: 14.0 mm
